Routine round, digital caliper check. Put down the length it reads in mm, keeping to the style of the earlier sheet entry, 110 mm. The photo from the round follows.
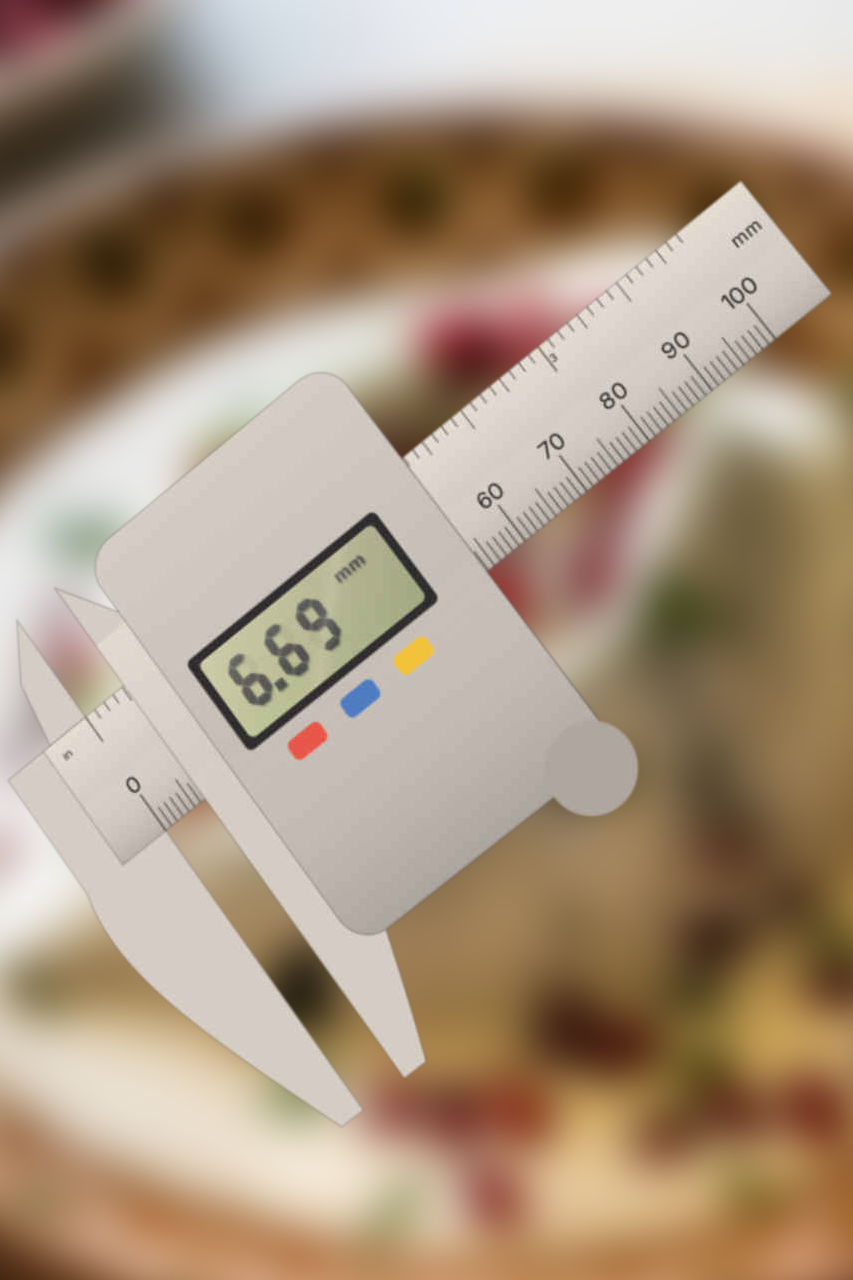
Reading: 6.69 mm
